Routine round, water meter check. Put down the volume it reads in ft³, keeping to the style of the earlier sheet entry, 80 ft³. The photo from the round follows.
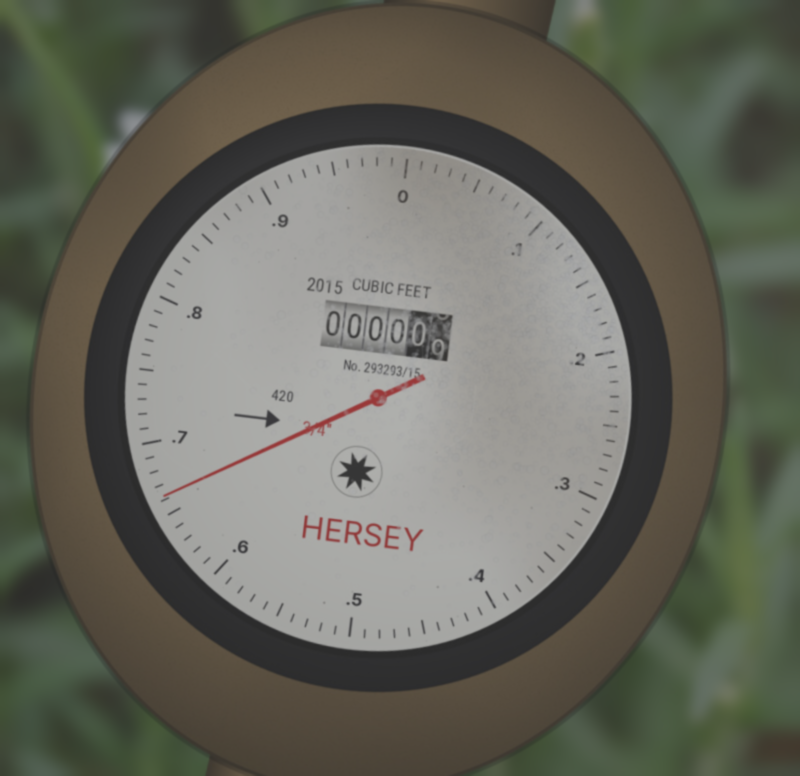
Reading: 8.66 ft³
